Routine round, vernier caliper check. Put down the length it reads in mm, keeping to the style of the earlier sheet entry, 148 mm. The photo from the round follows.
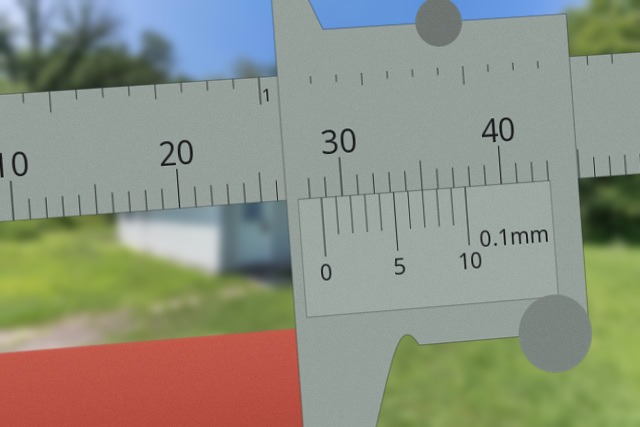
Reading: 28.7 mm
